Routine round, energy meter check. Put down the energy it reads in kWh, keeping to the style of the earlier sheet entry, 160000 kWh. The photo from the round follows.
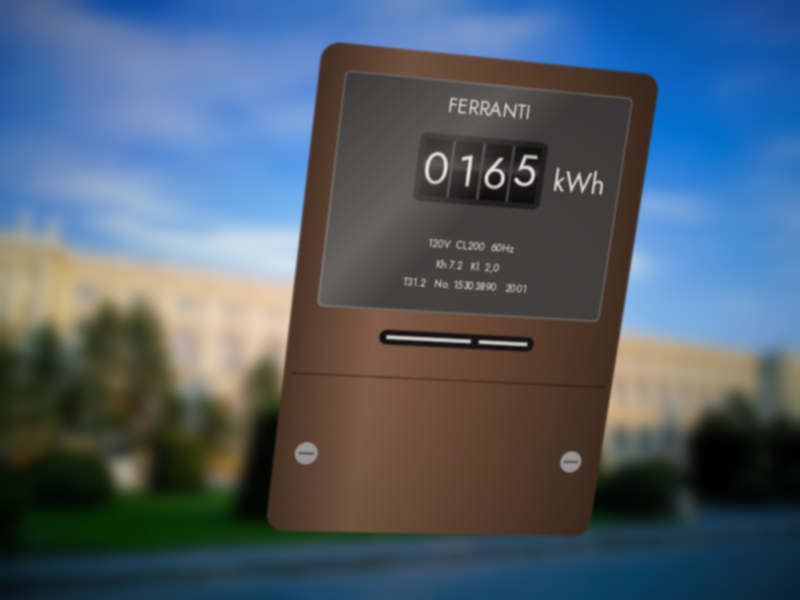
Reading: 165 kWh
